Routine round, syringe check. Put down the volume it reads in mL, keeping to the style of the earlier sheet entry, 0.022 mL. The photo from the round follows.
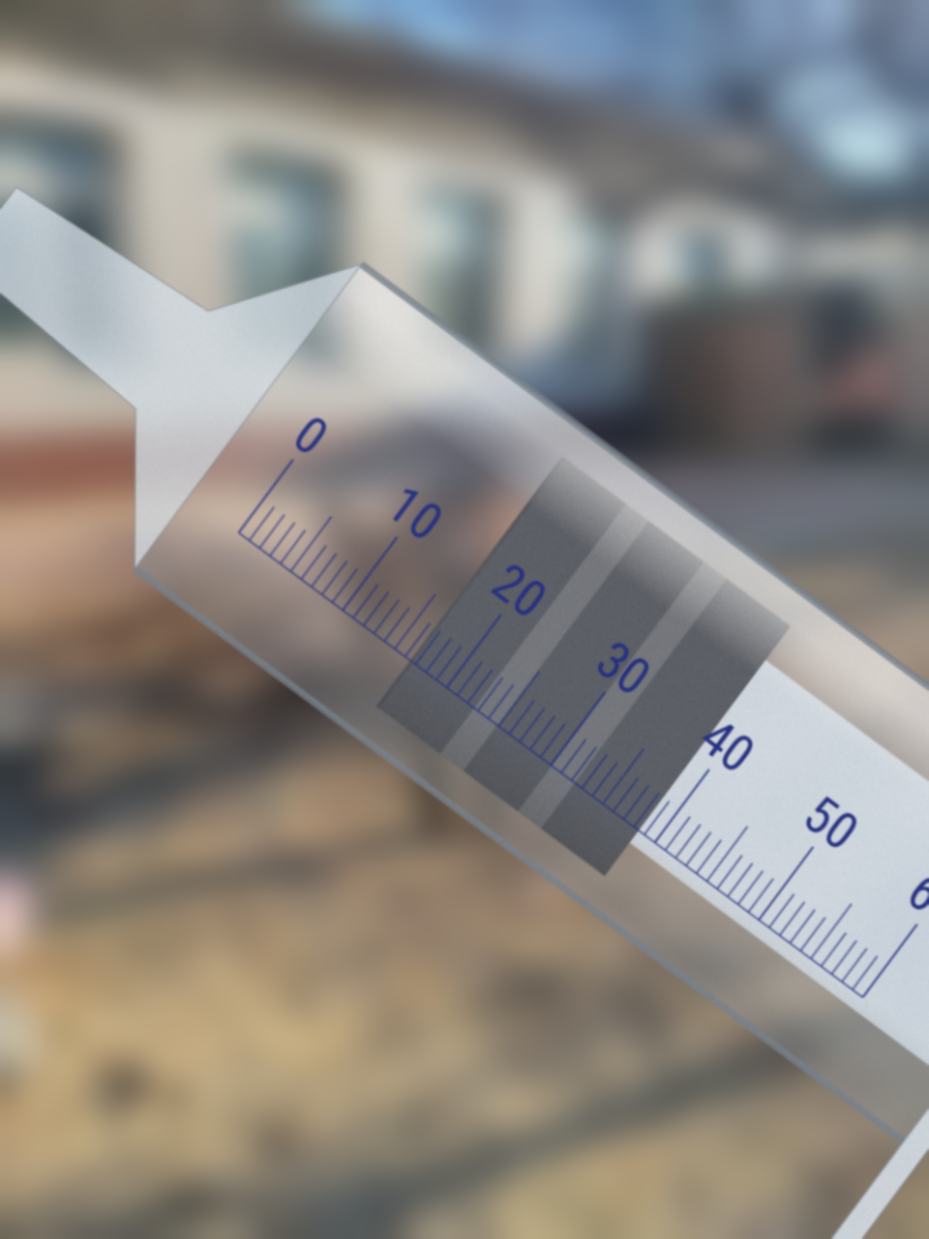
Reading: 16.5 mL
